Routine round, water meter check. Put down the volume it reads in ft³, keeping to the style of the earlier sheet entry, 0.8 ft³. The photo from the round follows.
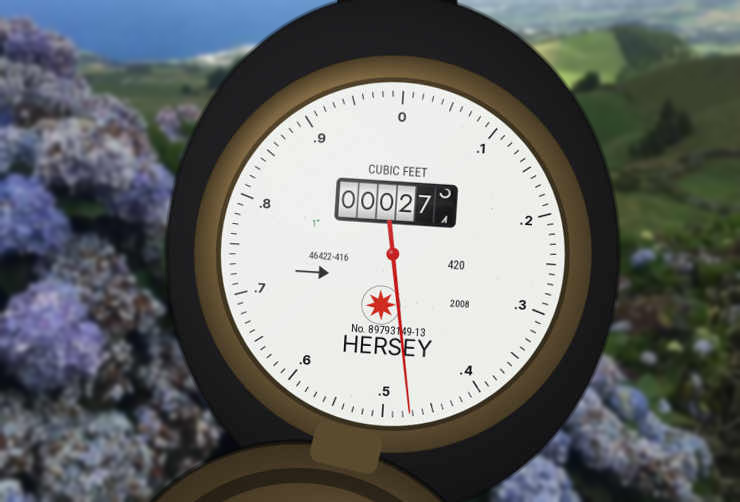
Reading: 273.47 ft³
